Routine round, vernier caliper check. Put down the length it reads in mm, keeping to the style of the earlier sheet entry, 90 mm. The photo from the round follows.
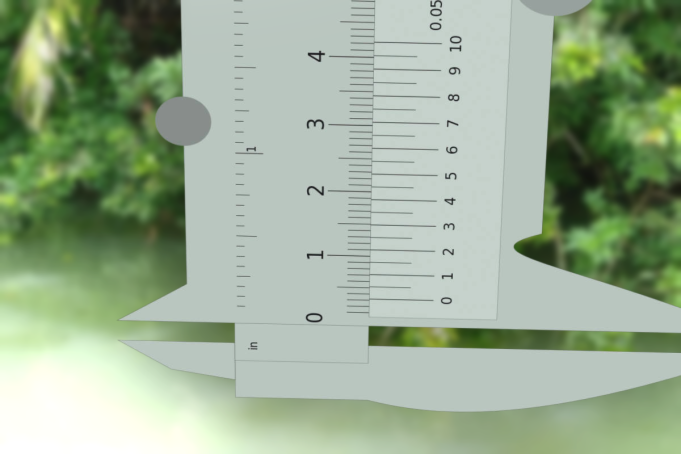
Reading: 3.2 mm
